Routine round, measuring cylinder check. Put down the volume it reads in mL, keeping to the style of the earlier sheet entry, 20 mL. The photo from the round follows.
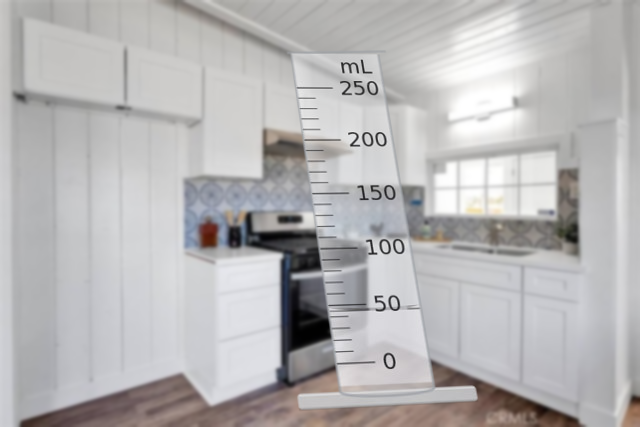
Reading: 45 mL
